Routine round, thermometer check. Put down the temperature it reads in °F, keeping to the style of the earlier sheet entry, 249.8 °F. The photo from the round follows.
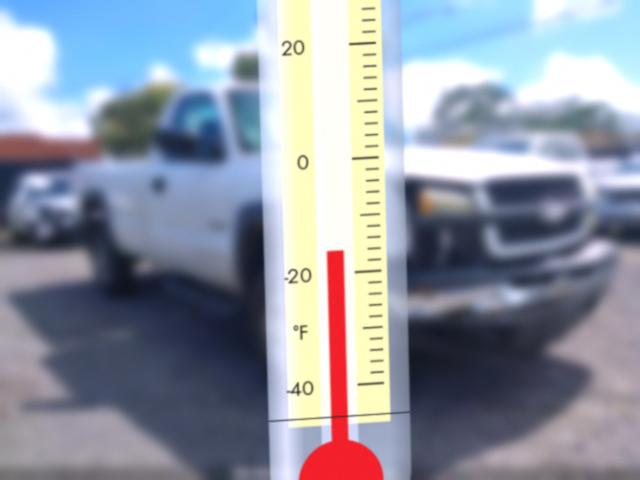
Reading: -16 °F
